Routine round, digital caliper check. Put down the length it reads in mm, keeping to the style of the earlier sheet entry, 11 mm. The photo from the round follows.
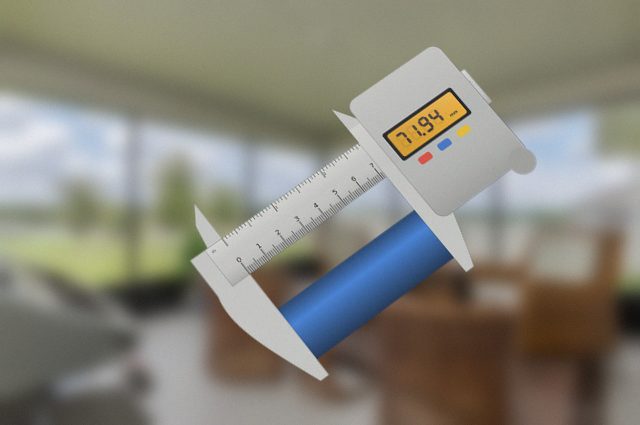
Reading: 71.94 mm
